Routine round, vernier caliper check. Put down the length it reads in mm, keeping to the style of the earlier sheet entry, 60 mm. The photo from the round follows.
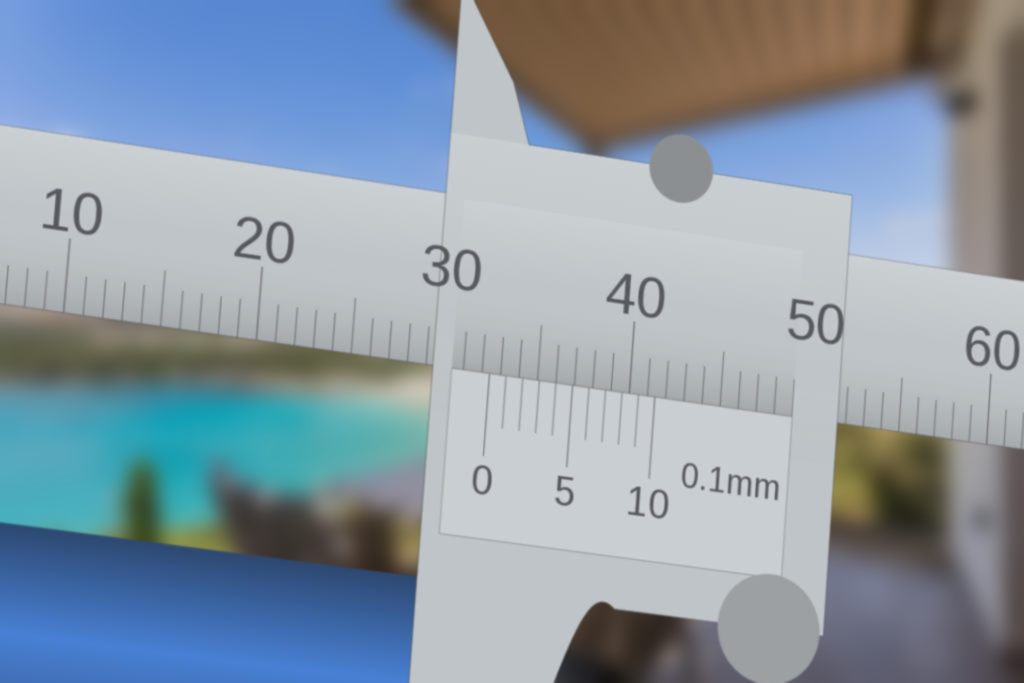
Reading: 32.4 mm
